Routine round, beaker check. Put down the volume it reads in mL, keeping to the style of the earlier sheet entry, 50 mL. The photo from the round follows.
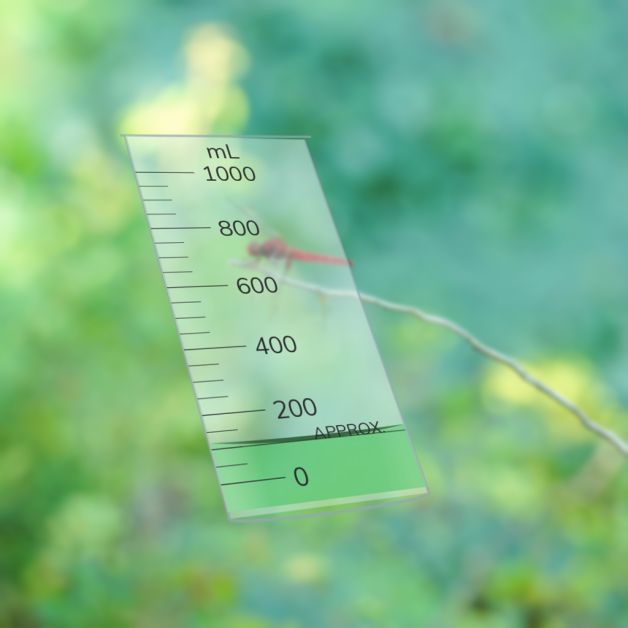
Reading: 100 mL
